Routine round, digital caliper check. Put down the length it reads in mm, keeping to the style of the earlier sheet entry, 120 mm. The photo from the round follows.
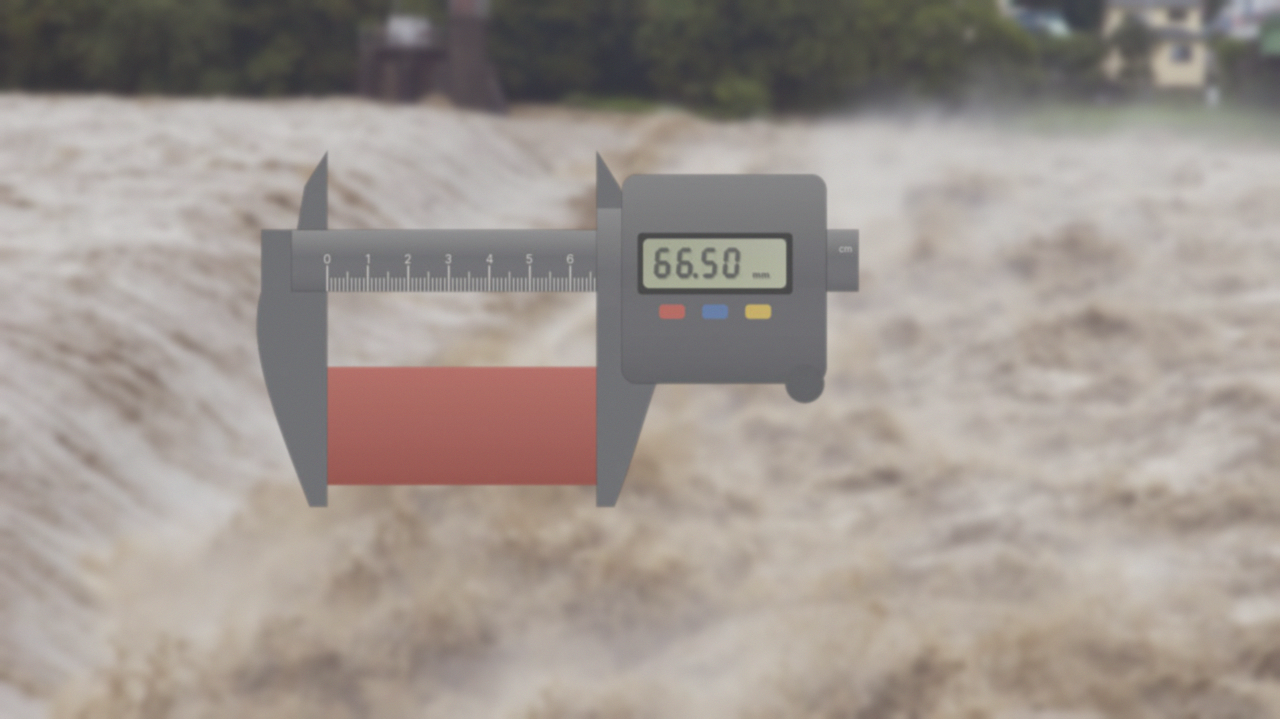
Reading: 66.50 mm
